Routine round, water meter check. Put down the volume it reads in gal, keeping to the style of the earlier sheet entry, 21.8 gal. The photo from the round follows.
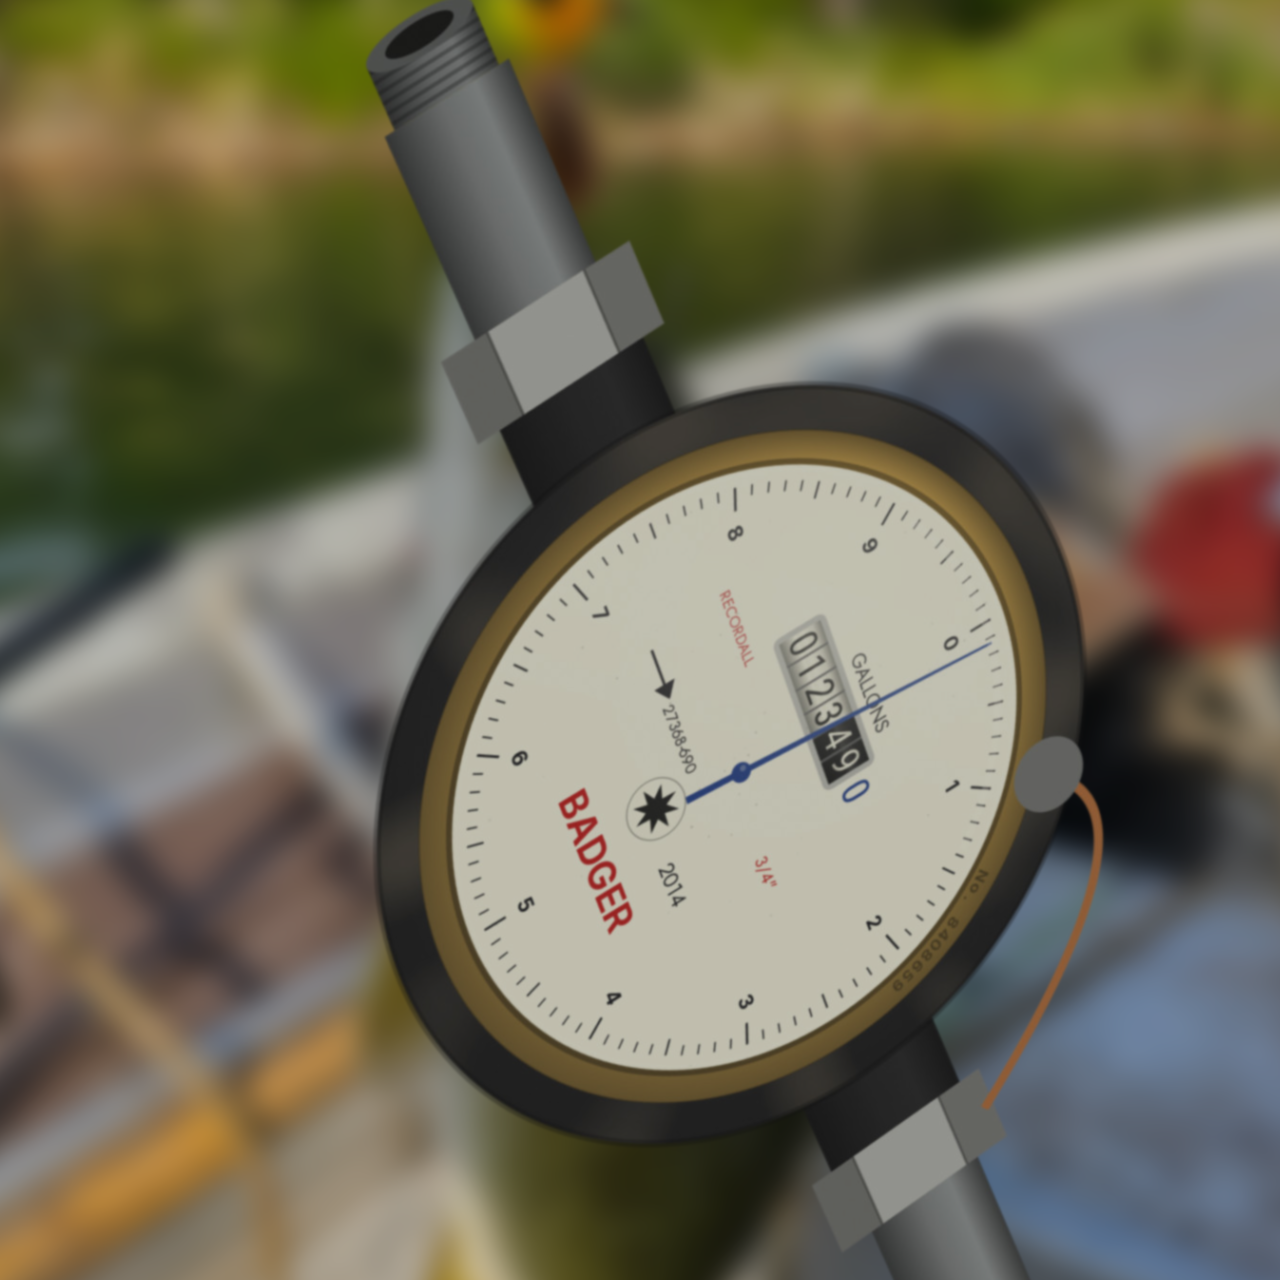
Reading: 123490.1 gal
